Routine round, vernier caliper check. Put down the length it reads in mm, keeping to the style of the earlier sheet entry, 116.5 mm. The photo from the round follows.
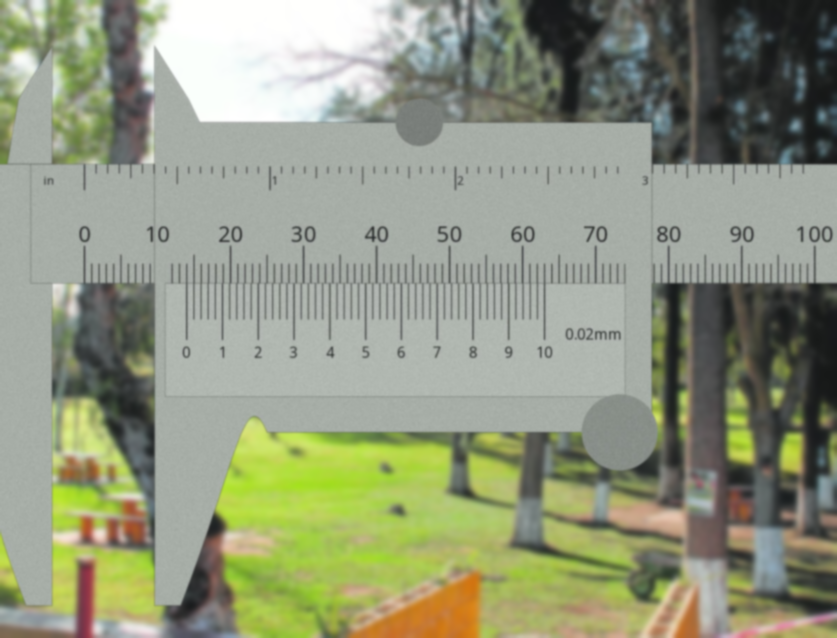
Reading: 14.0 mm
